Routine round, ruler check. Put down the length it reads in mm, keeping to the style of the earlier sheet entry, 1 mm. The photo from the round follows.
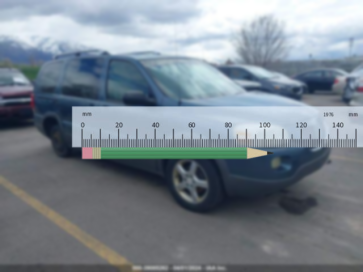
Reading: 105 mm
